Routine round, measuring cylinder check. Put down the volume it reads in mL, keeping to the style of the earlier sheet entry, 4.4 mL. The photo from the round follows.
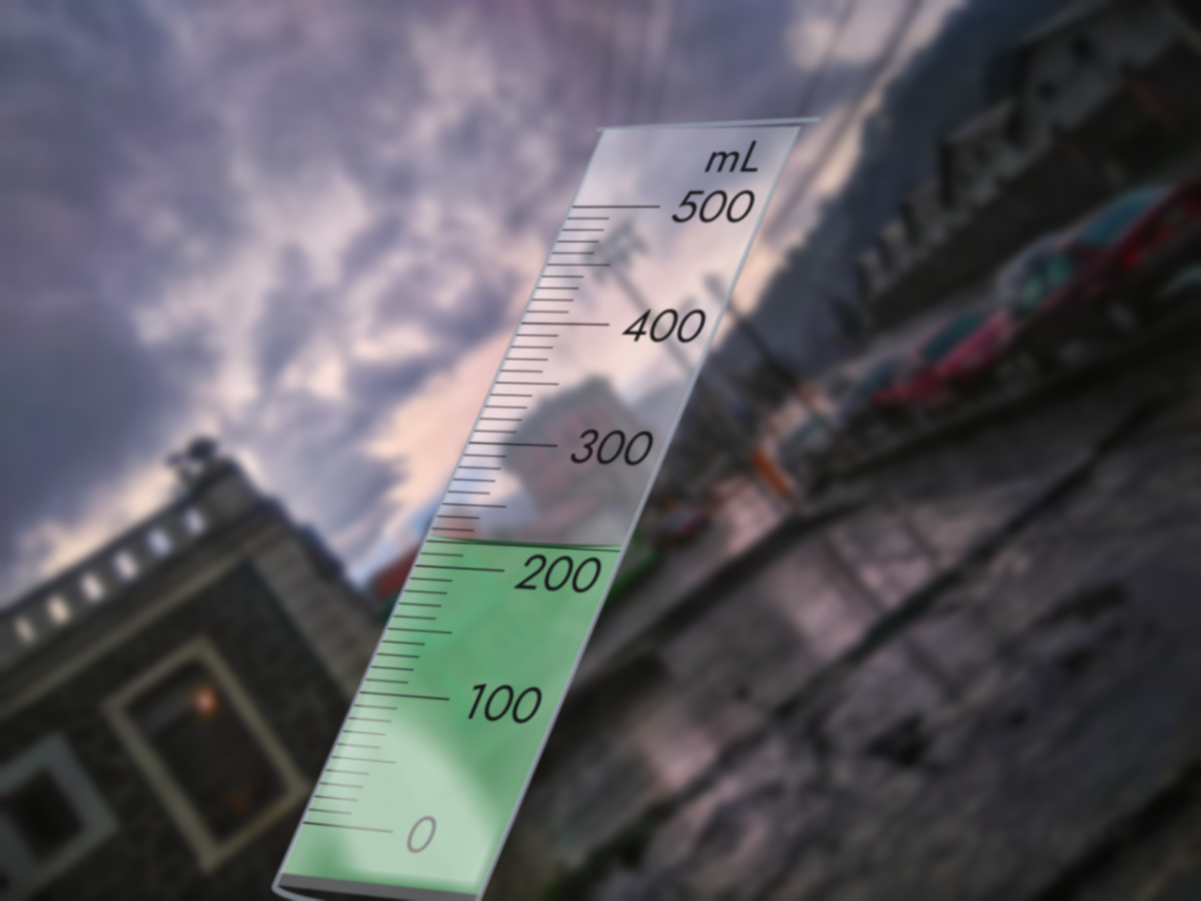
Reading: 220 mL
